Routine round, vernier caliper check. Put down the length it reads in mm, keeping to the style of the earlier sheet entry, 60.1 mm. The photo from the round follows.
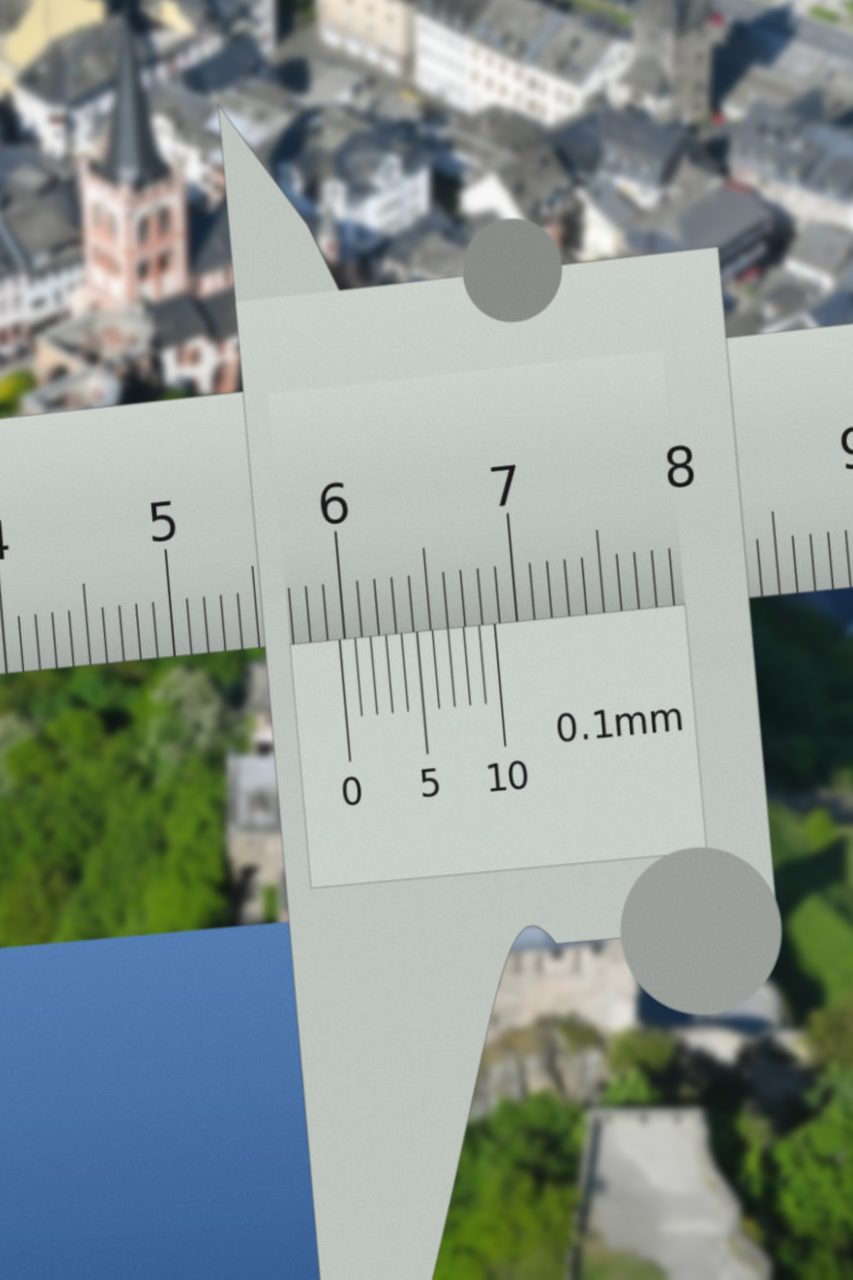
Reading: 59.7 mm
